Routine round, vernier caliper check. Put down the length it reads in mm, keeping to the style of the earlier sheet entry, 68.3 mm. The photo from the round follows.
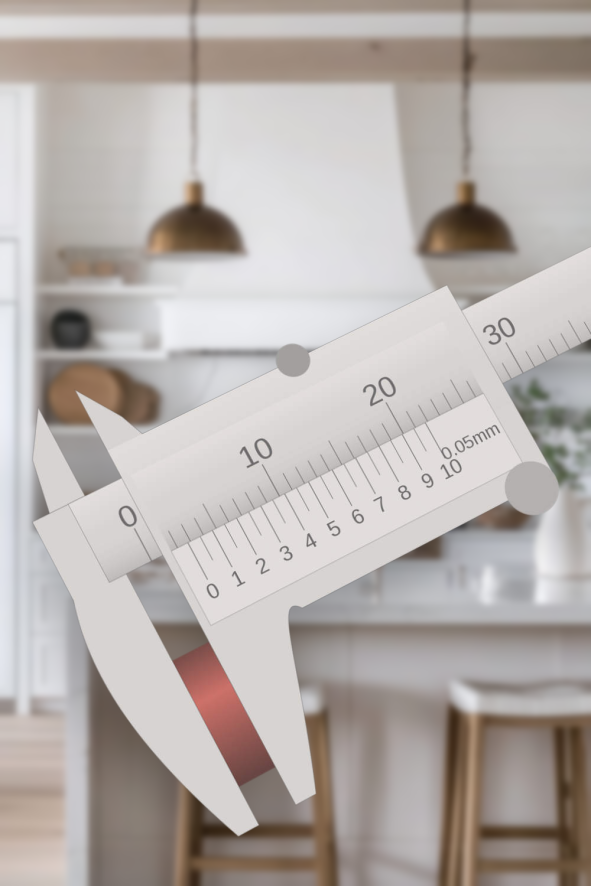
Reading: 2.8 mm
